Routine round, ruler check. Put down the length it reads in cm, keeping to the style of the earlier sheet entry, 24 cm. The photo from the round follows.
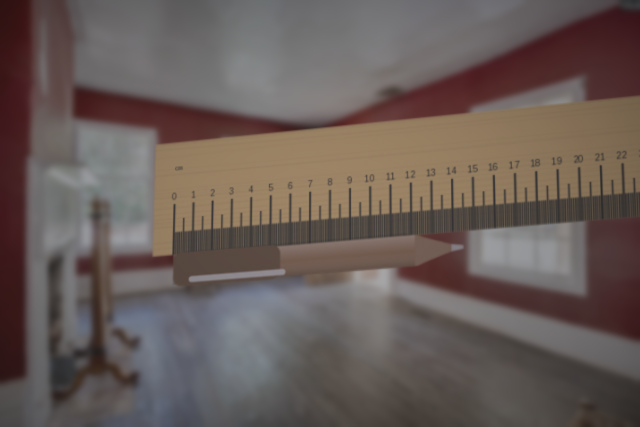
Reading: 14.5 cm
